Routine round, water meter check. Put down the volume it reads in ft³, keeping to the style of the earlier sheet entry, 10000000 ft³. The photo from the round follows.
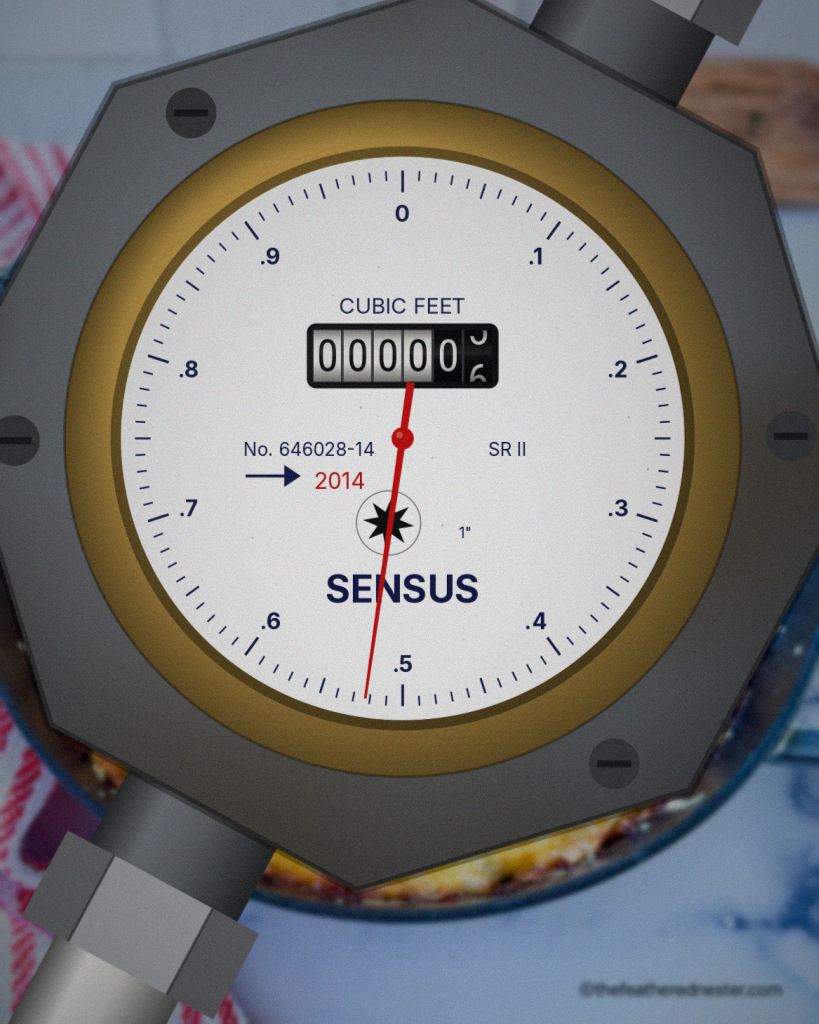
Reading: 5.52 ft³
